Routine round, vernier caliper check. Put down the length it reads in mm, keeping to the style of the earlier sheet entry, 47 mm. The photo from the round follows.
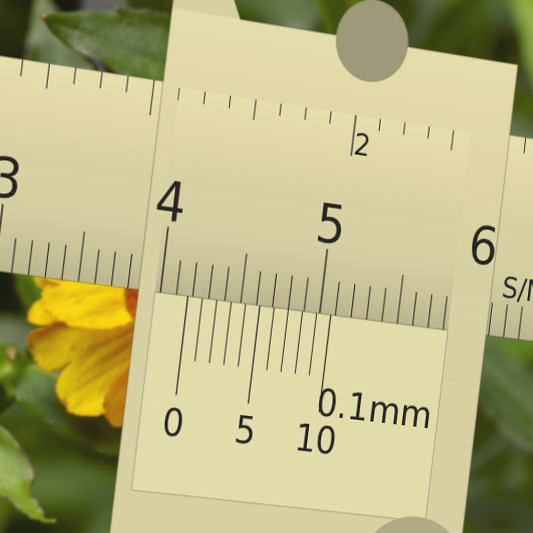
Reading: 41.7 mm
